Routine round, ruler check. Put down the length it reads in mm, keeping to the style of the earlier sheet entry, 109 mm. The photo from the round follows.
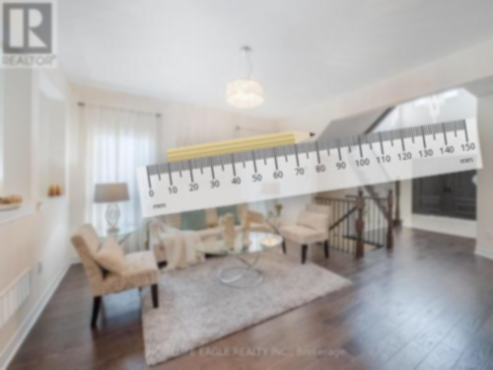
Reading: 70 mm
